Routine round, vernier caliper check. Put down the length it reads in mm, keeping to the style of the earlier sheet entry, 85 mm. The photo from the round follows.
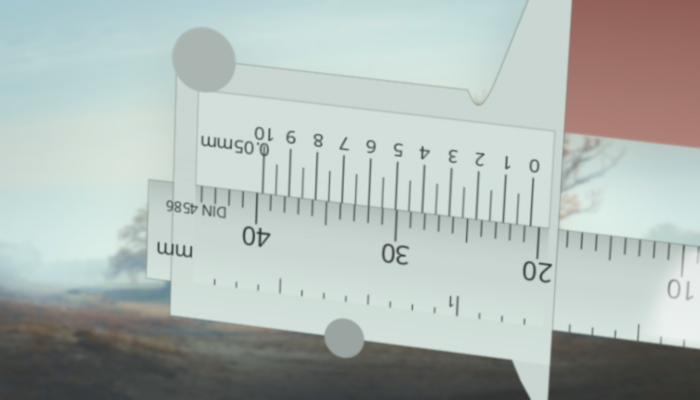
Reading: 20.6 mm
